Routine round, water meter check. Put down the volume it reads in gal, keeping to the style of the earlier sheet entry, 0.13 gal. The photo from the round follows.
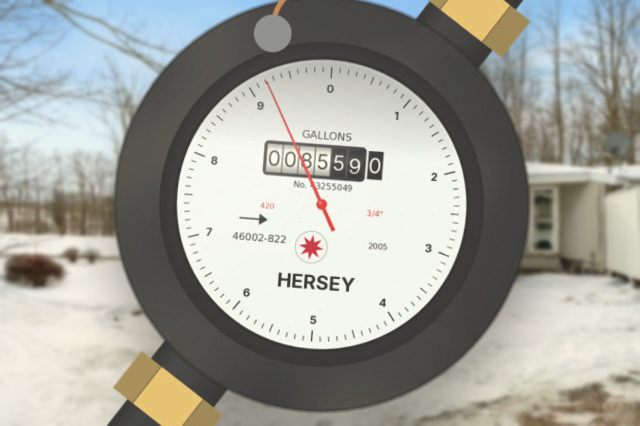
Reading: 85589.2 gal
